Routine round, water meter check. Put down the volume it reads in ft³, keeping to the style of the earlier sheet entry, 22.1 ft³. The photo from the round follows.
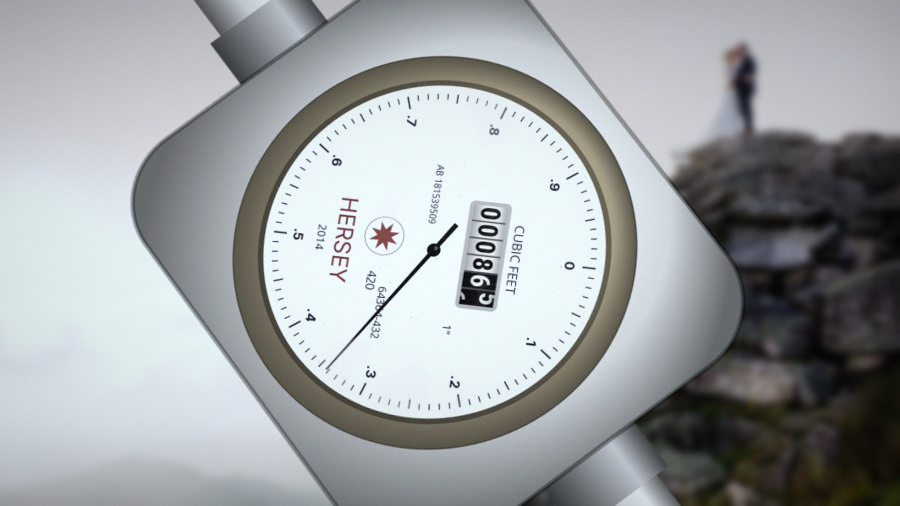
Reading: 865.34 ft³
